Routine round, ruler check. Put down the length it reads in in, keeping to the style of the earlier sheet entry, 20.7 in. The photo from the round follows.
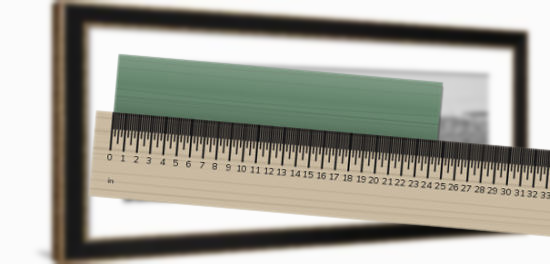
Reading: 24.5 in
